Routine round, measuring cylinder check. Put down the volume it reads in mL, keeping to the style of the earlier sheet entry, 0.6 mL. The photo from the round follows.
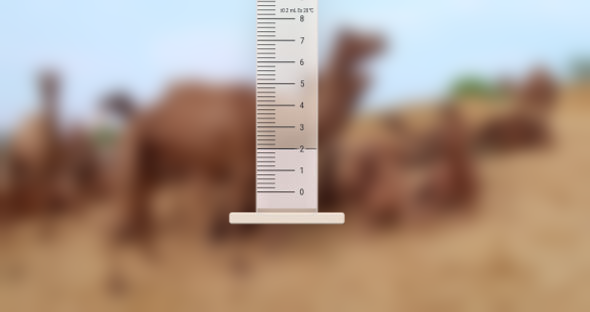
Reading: 2 mL
